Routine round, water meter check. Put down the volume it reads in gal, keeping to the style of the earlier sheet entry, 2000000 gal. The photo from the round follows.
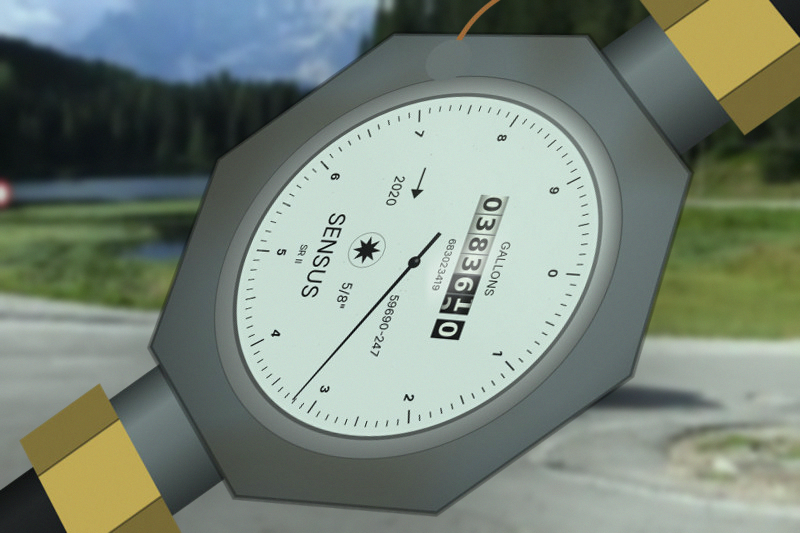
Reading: 383613.2 gal
